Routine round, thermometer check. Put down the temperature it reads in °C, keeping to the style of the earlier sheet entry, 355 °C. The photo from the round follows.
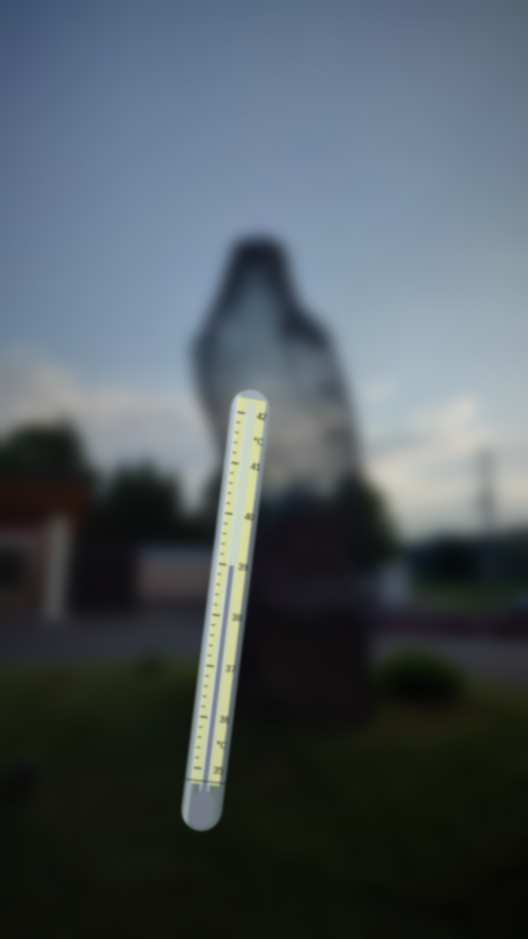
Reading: 39 °C
